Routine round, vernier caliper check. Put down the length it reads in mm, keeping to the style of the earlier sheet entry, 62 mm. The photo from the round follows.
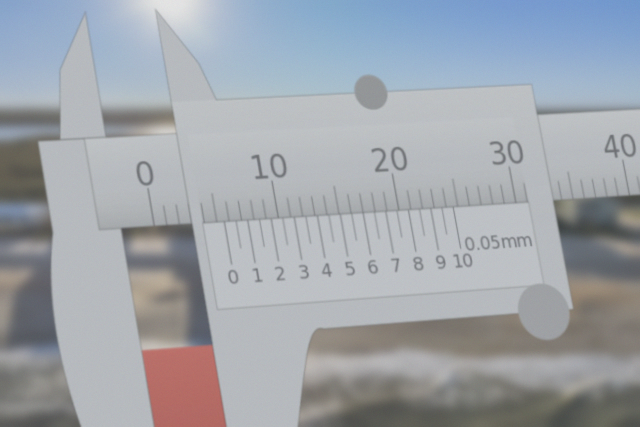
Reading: 5.6 mm
